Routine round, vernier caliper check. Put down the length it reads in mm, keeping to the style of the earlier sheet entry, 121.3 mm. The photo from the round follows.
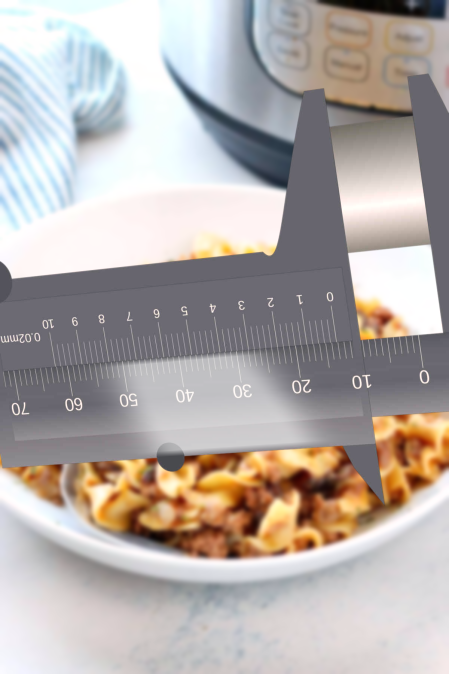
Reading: 13.2 mm
